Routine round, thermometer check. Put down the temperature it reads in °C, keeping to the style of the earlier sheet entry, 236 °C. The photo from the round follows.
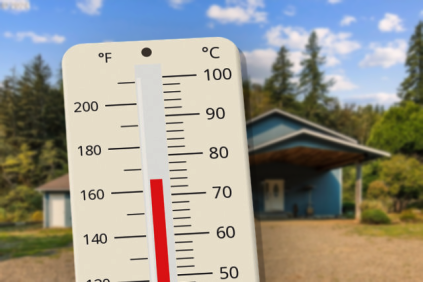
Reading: 74 °C
